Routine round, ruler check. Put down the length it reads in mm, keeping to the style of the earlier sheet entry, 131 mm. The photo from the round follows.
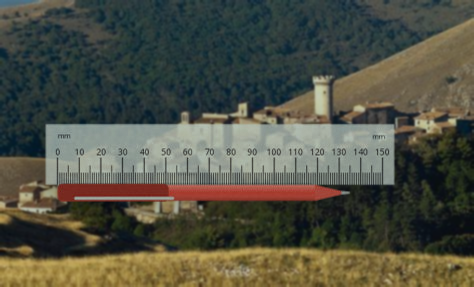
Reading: 135 mm
